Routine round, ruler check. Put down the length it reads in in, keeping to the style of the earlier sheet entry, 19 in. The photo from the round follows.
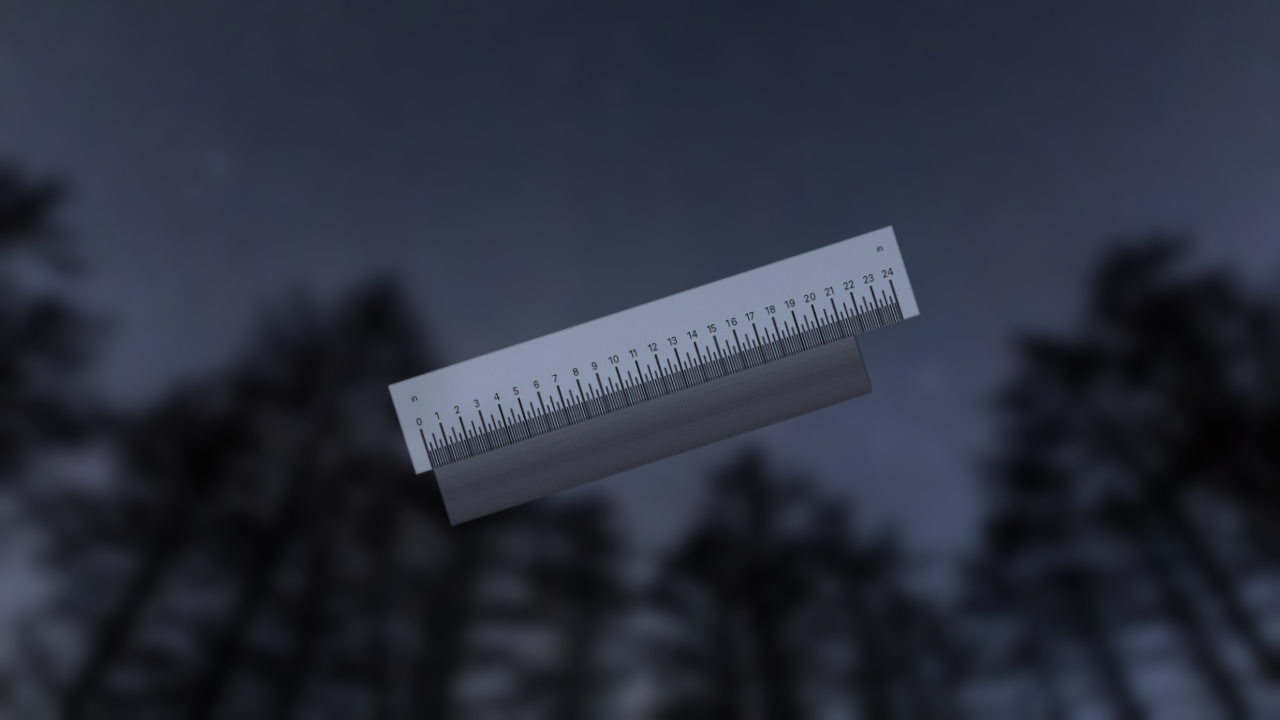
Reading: 21.5 in
